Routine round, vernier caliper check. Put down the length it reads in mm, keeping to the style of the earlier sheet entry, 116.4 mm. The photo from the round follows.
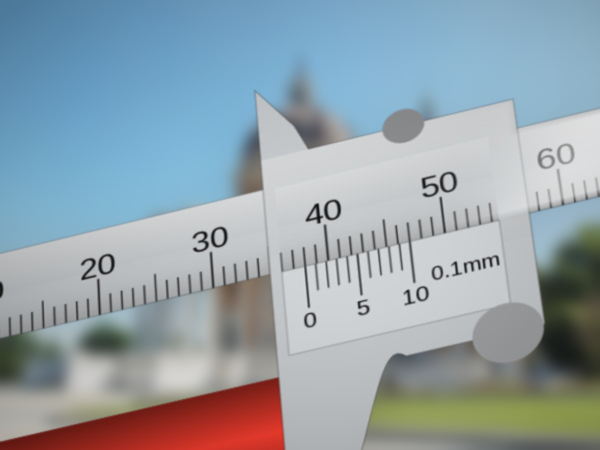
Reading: 38.0 mm
